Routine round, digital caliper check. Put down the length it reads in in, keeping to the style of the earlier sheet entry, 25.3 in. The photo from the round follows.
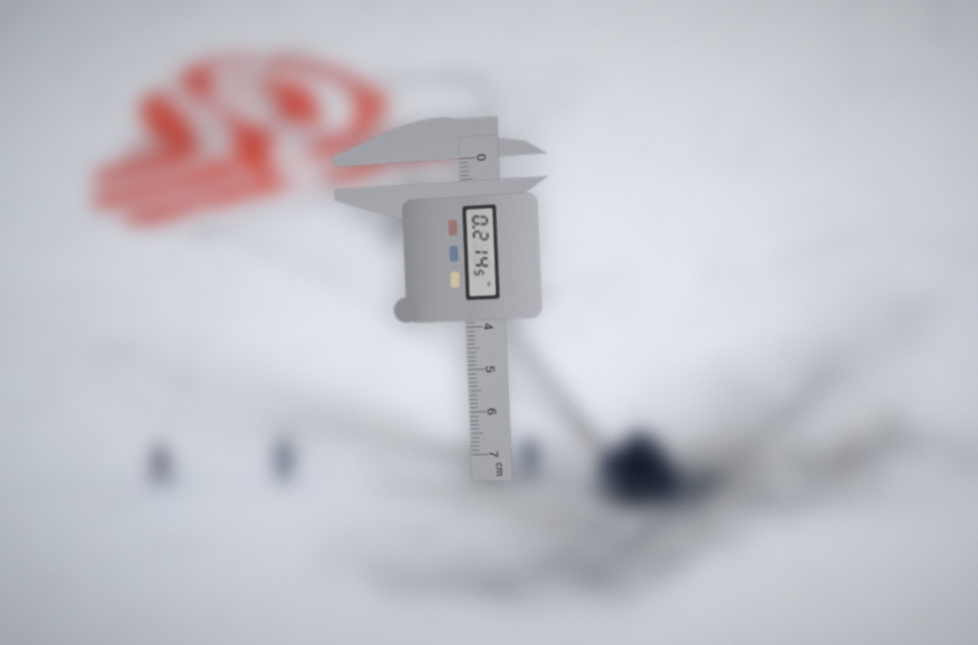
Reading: 0.2145 in
